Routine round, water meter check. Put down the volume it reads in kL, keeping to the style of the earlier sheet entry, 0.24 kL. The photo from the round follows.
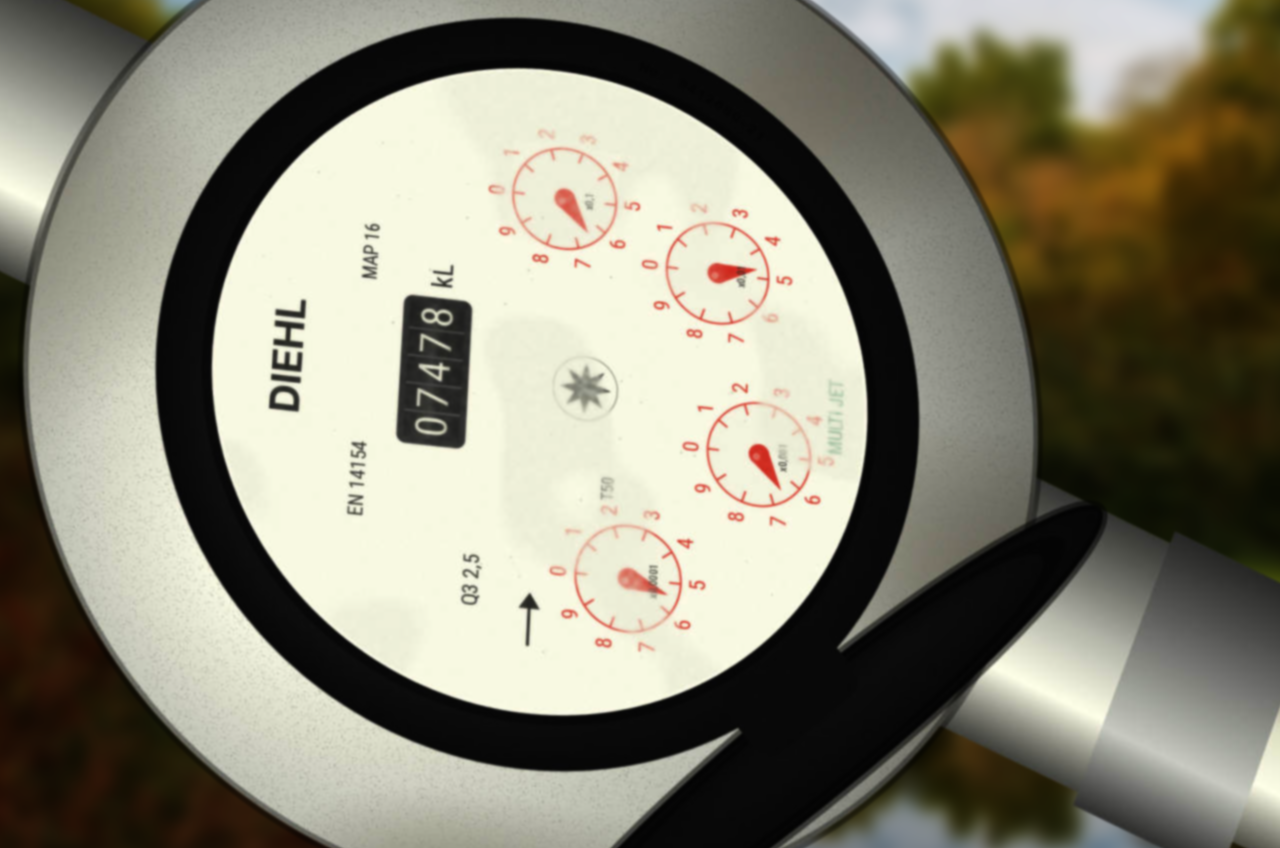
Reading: 7478.6465 kL
